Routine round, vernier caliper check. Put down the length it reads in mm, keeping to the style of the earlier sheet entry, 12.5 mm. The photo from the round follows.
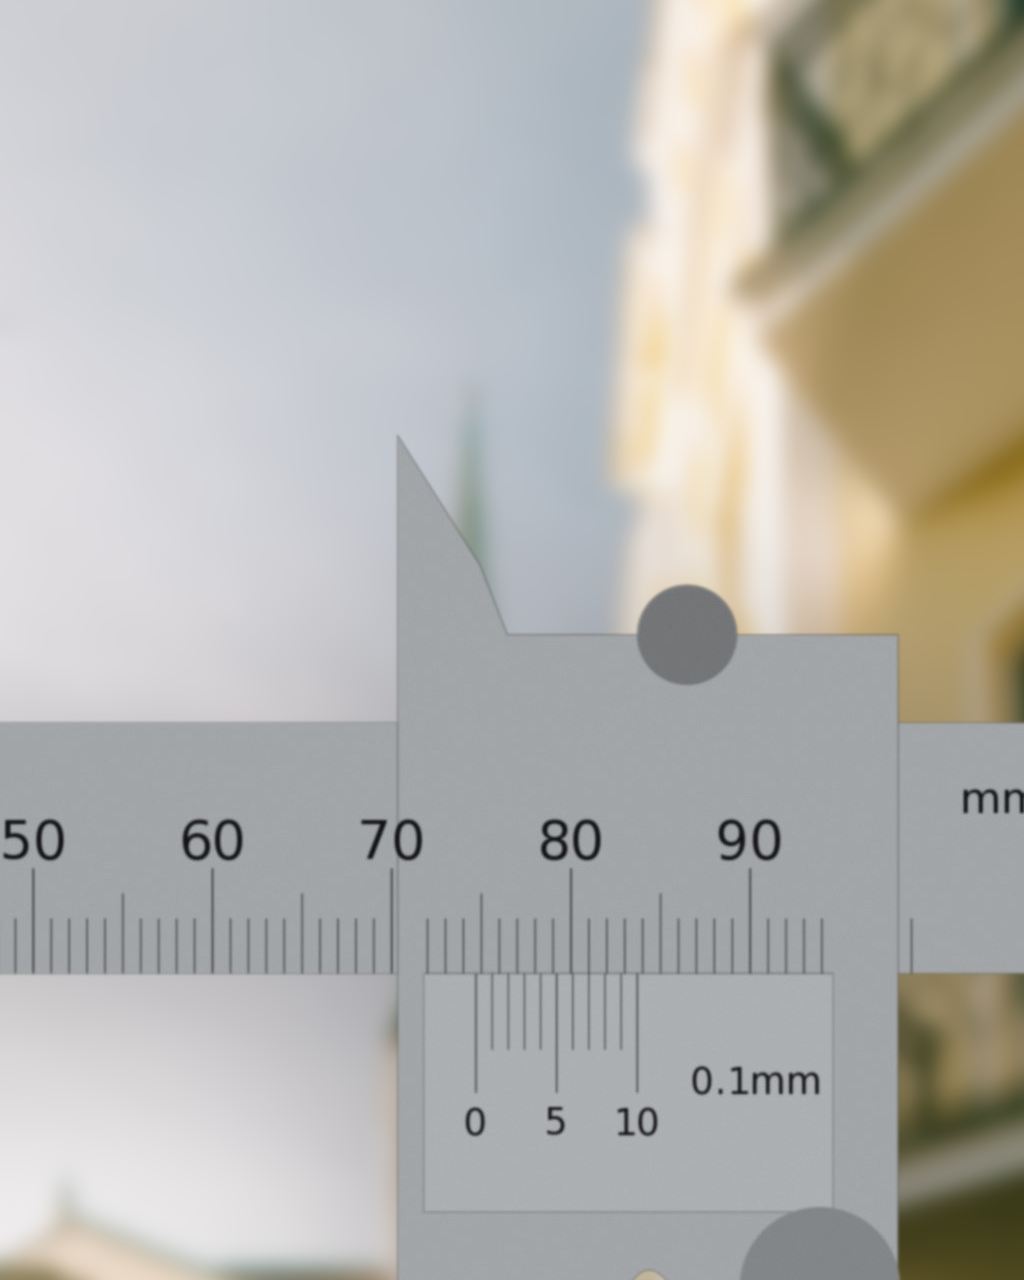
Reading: 74.7 mm
